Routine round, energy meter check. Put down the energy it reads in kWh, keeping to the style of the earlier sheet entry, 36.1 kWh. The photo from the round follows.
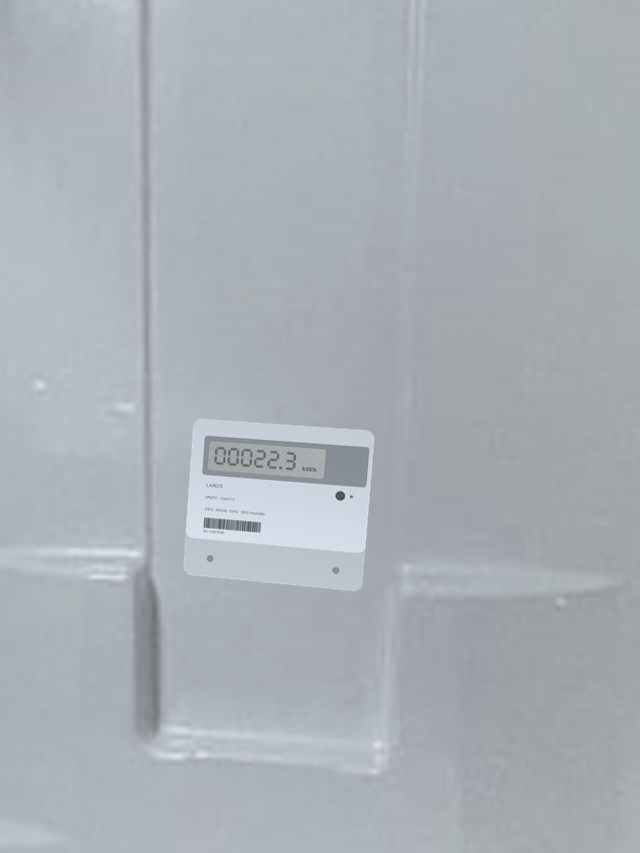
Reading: 22.3 kWh
